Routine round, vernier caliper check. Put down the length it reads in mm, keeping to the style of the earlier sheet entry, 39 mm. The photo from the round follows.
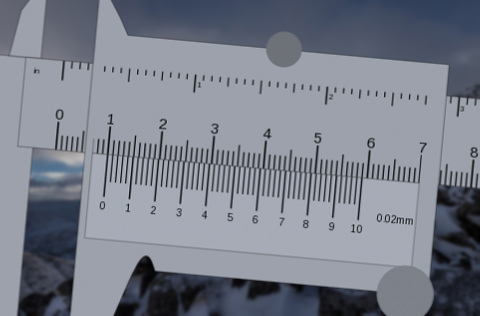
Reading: 10.0 mm
